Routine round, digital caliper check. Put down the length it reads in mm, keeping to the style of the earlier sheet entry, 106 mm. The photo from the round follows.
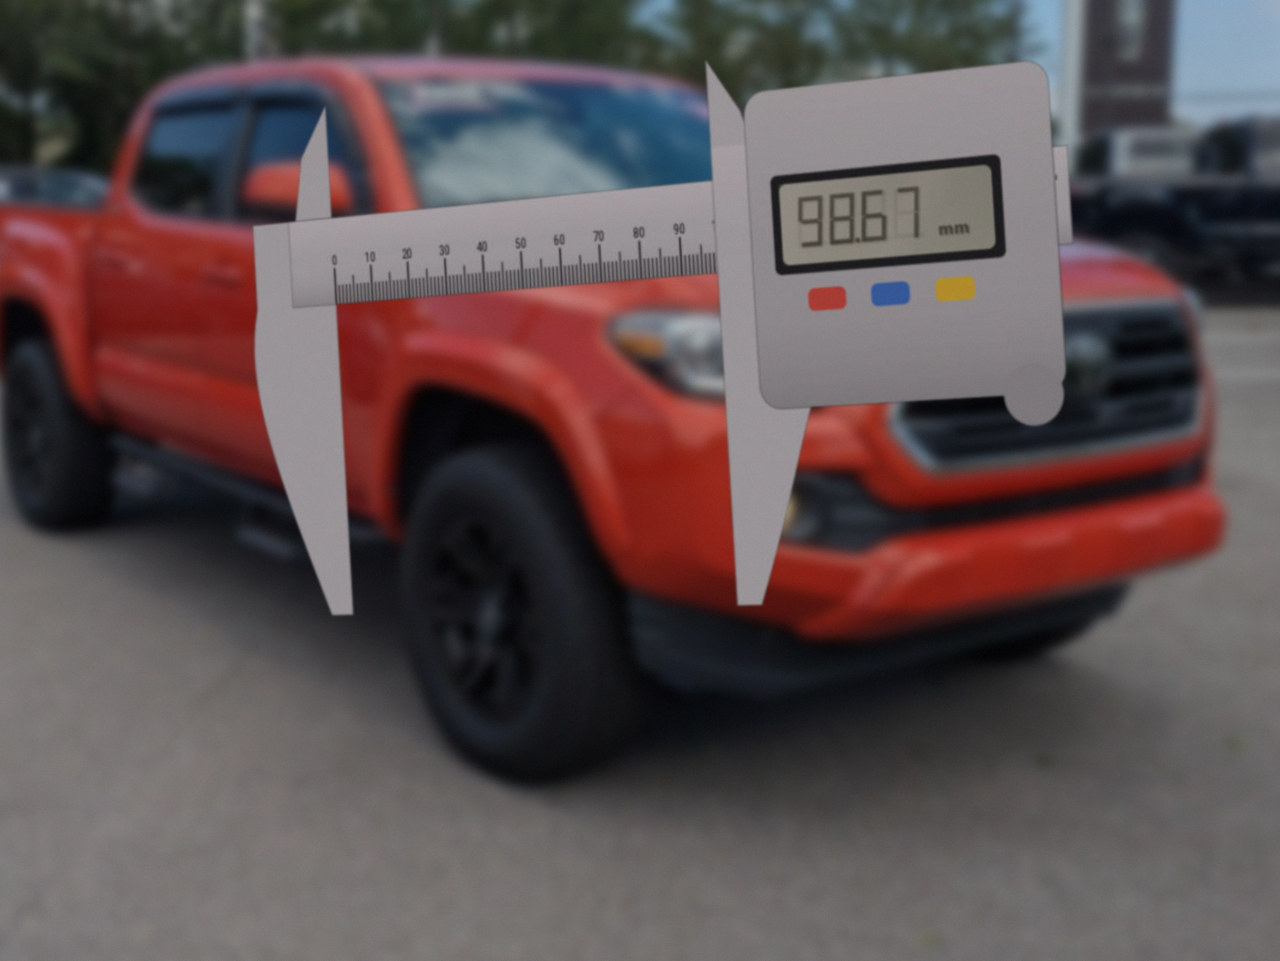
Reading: 98.67 mm
